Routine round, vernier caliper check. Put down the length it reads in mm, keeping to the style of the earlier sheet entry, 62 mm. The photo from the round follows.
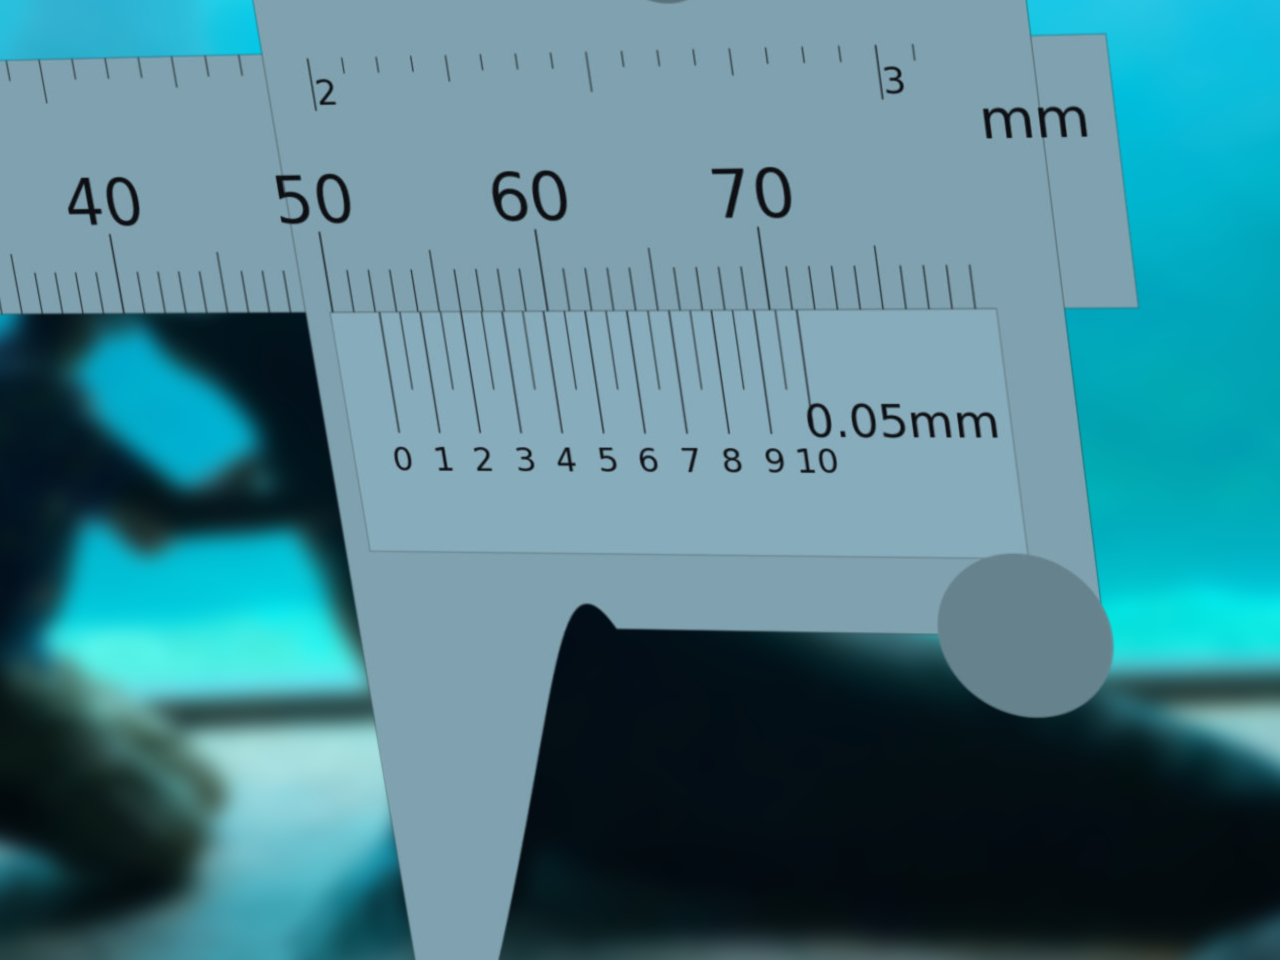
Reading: 52.2 mm
